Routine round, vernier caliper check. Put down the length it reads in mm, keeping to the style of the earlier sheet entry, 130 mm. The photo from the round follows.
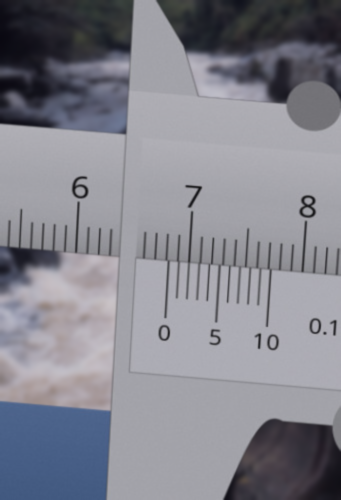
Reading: 68.2 mm
